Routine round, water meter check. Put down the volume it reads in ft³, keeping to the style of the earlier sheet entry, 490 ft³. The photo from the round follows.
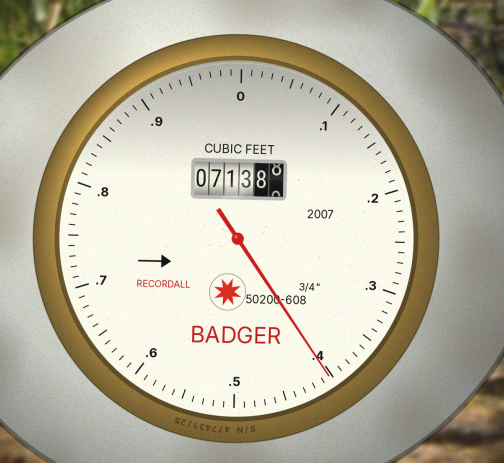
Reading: 71388.40 ft³
